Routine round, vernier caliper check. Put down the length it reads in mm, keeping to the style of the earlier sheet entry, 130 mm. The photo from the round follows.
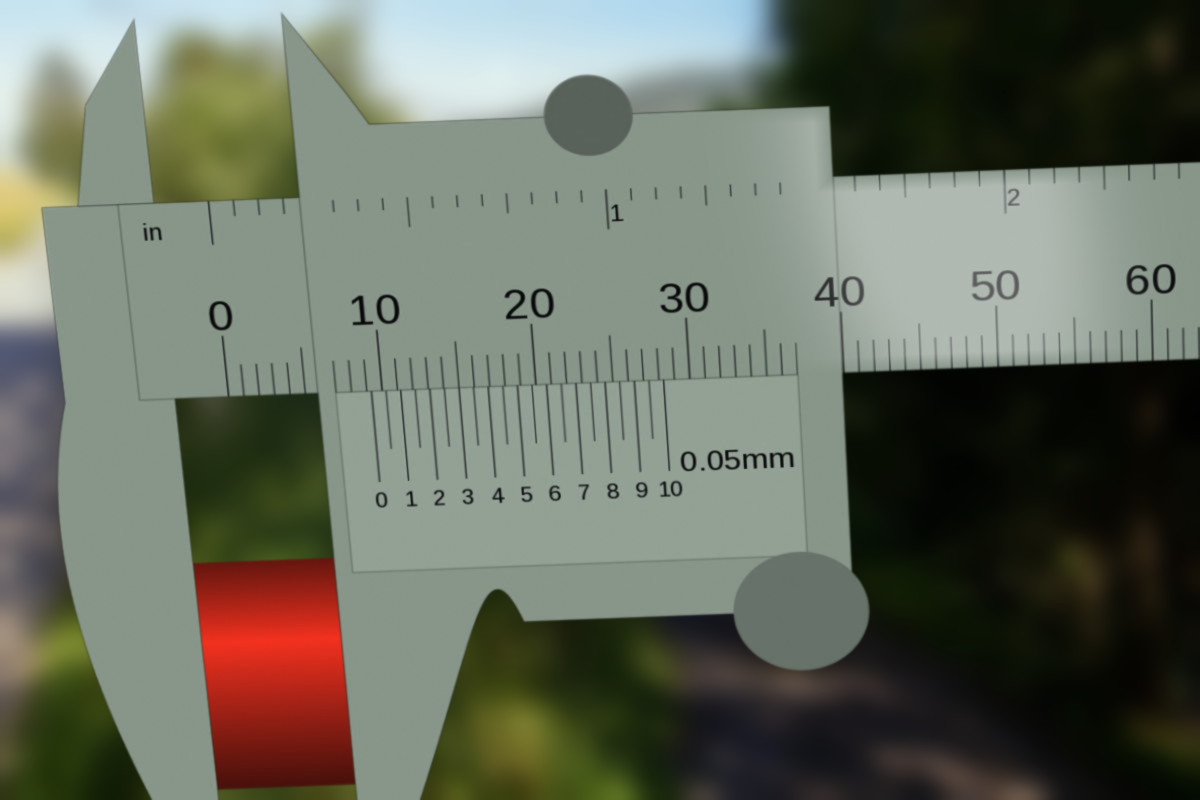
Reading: 9.3 mm
